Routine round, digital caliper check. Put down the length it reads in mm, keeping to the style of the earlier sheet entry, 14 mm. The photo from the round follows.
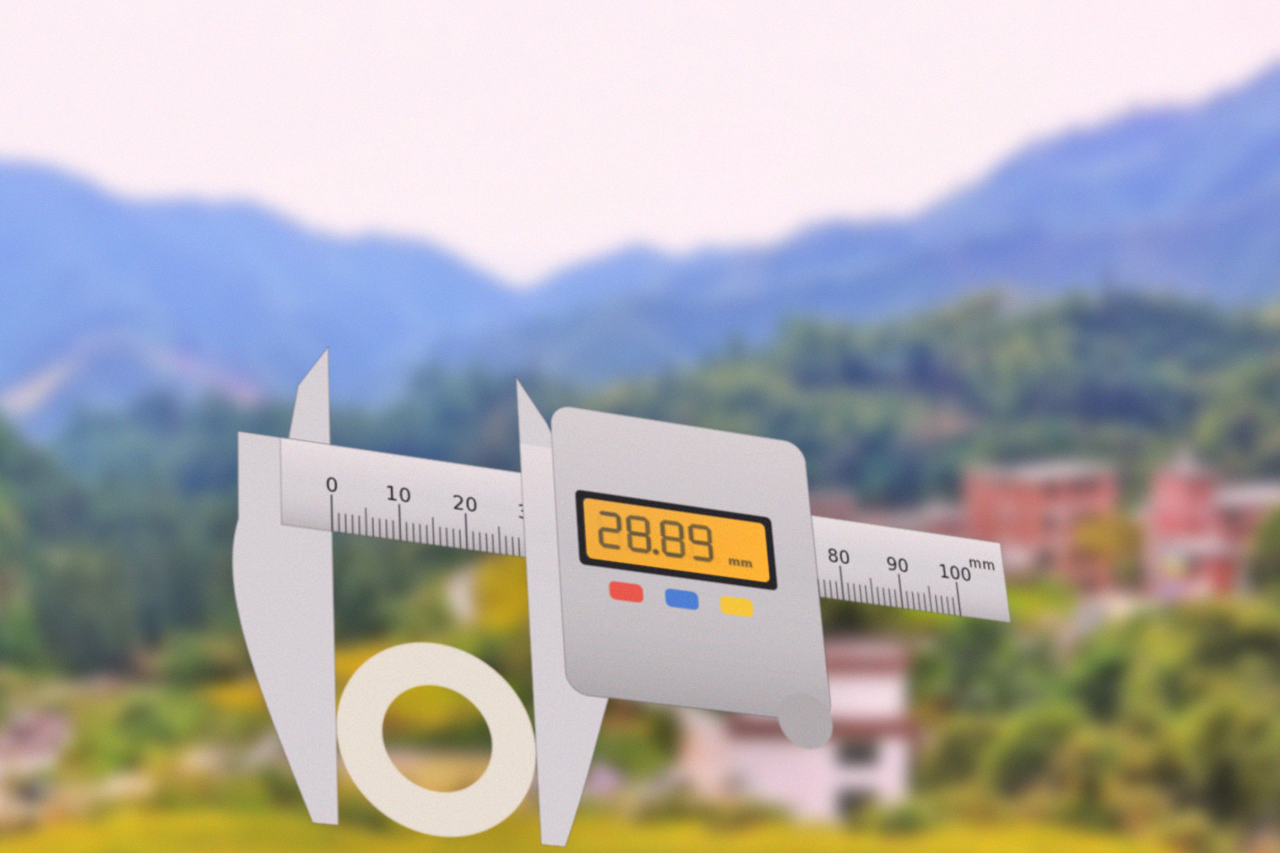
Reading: 28.89 mm
